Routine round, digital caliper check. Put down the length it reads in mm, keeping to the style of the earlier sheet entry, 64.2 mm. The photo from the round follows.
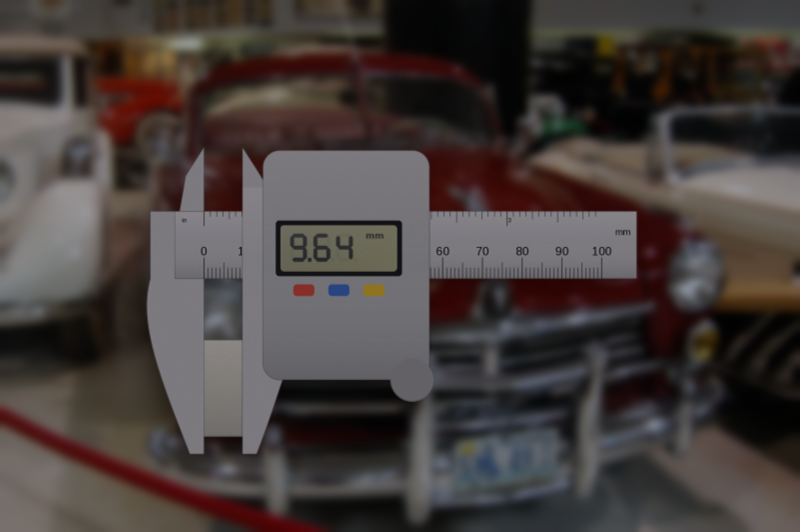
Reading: 9.64 mm
